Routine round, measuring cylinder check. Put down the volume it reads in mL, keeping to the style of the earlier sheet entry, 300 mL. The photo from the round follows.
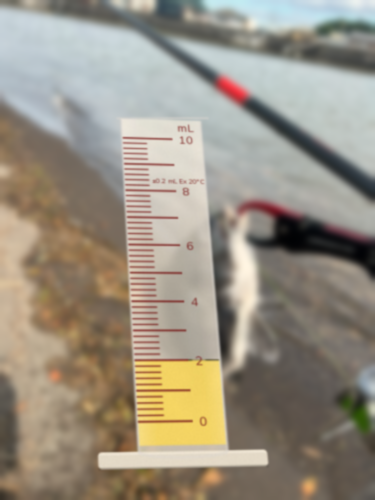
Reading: 2 mL
